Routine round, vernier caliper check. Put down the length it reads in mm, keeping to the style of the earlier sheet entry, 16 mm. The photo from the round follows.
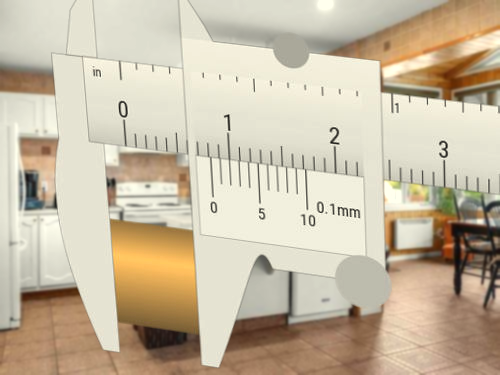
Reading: 8.2 mm
